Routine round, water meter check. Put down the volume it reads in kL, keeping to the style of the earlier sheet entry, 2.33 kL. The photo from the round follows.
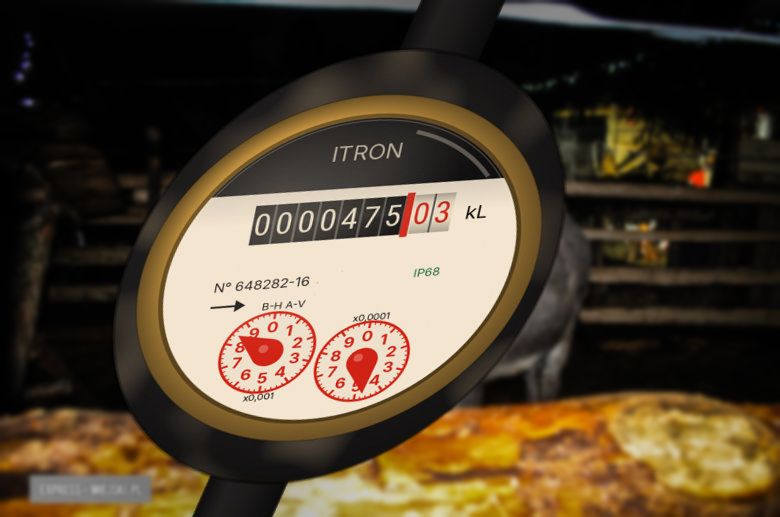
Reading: 475.0384 kL
